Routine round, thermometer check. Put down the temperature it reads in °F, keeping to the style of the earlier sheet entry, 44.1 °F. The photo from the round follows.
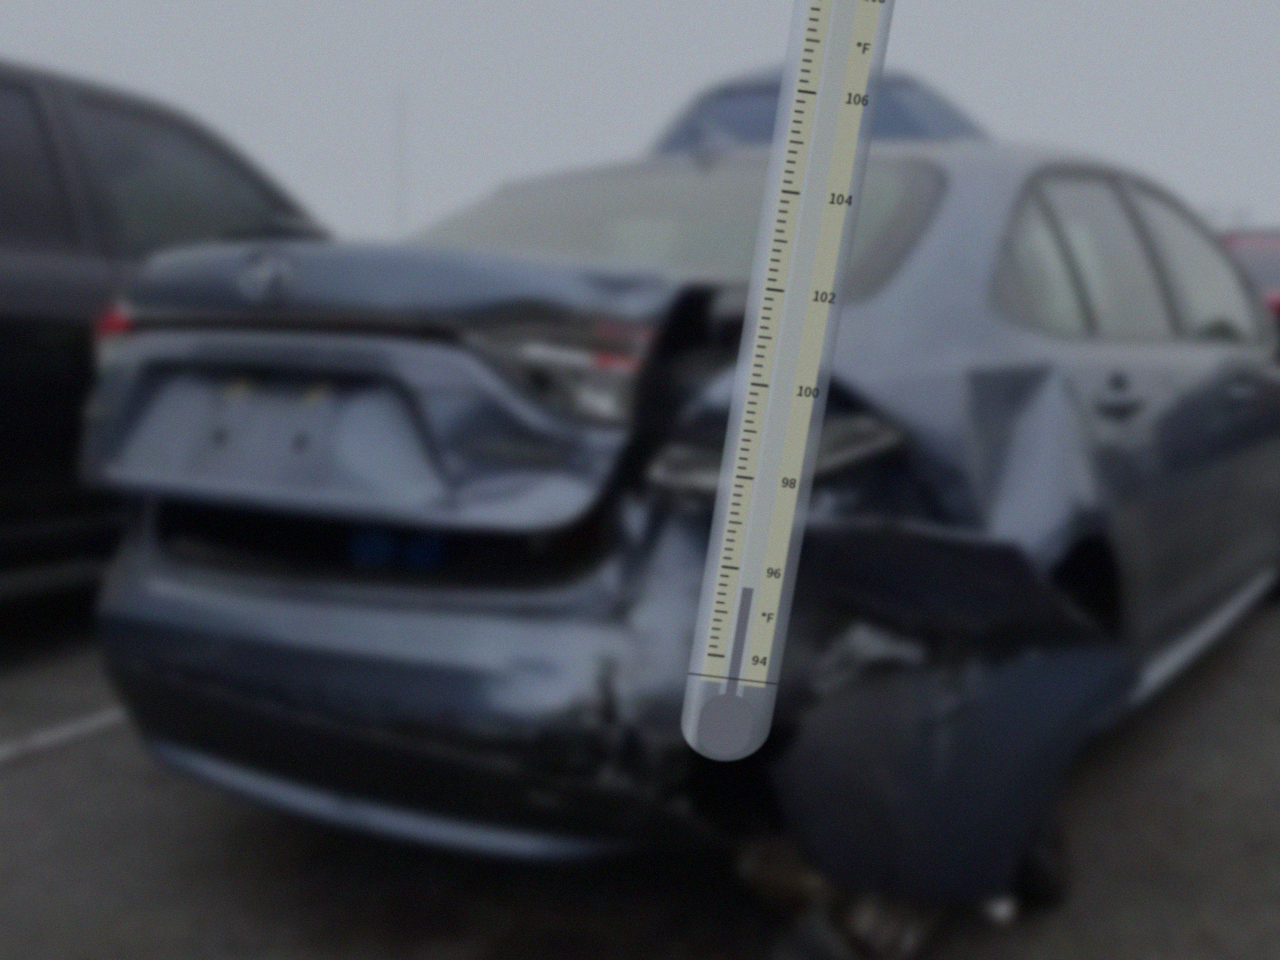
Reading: 95.6 °F
